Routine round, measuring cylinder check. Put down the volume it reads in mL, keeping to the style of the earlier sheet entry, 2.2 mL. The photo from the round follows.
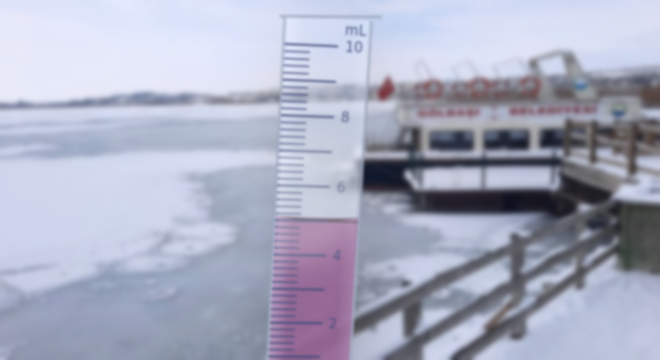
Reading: 5 mL
